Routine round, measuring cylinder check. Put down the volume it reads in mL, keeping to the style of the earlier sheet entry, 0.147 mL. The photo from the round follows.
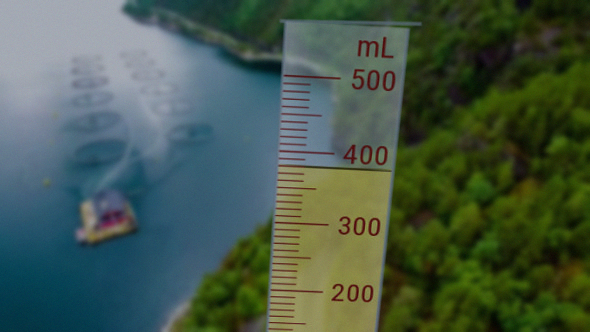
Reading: 380 mL
